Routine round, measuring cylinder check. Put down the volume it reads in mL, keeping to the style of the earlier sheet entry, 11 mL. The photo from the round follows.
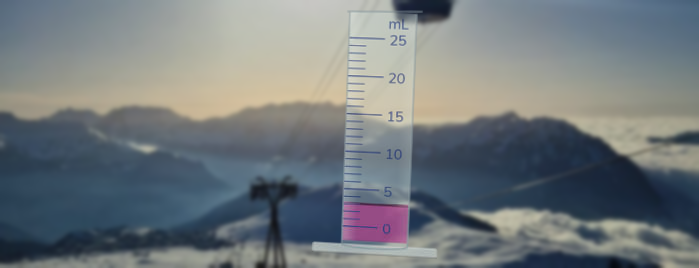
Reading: 3 mL
